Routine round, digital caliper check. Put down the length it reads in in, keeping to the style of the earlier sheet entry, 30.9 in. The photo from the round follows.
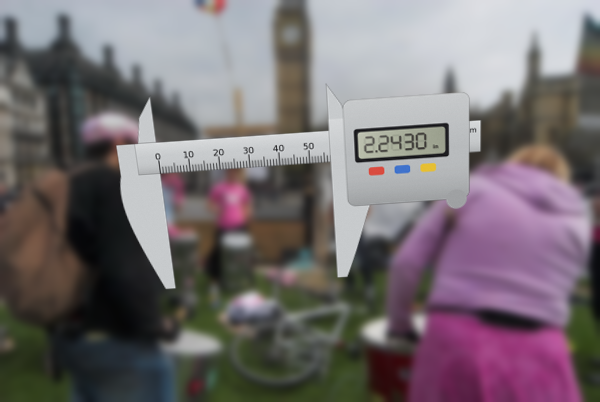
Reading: 2.2430 in
